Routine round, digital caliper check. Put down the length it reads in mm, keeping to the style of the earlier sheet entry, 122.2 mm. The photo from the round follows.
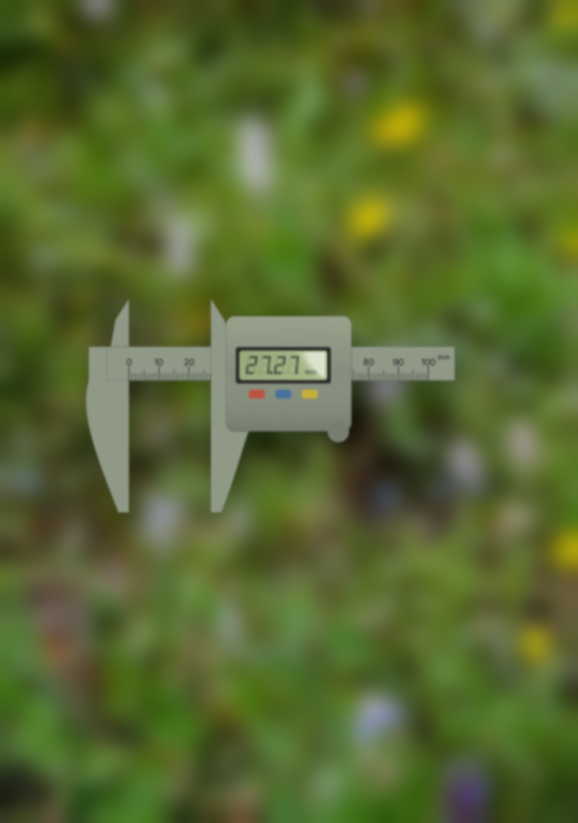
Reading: 27.27 mm
